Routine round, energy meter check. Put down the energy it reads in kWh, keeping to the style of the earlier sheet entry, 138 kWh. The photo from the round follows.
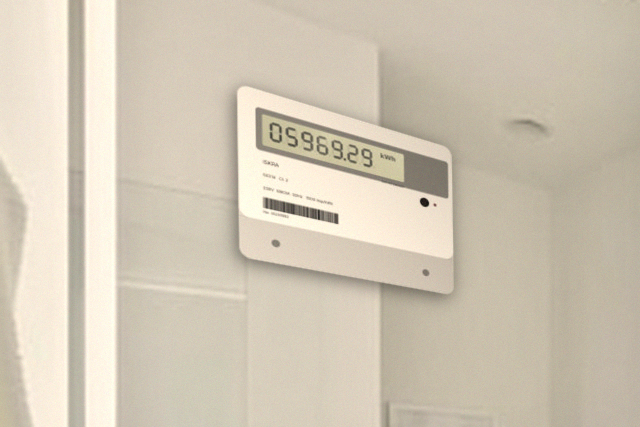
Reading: 5969.29 kWh
